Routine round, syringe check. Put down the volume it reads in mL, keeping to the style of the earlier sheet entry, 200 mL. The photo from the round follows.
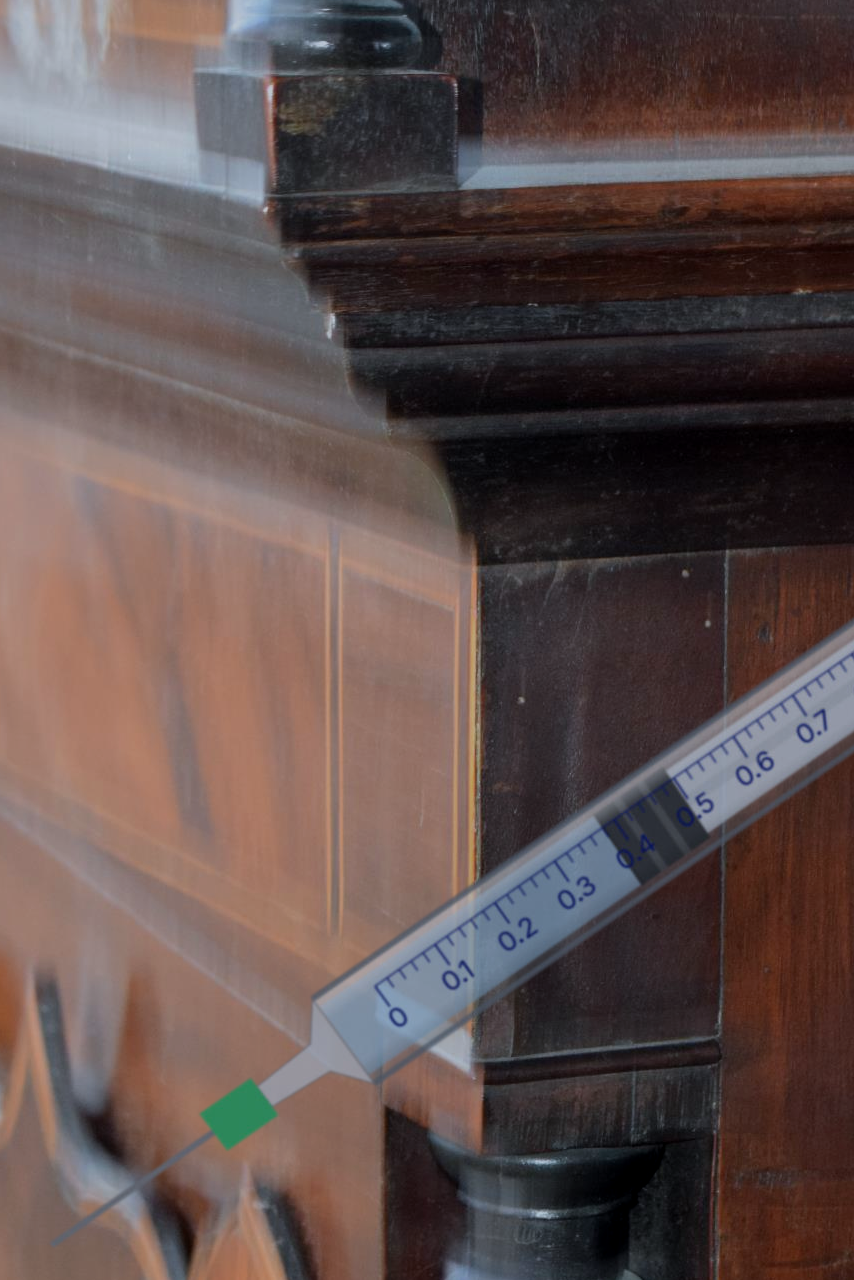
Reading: 0.38 mL
